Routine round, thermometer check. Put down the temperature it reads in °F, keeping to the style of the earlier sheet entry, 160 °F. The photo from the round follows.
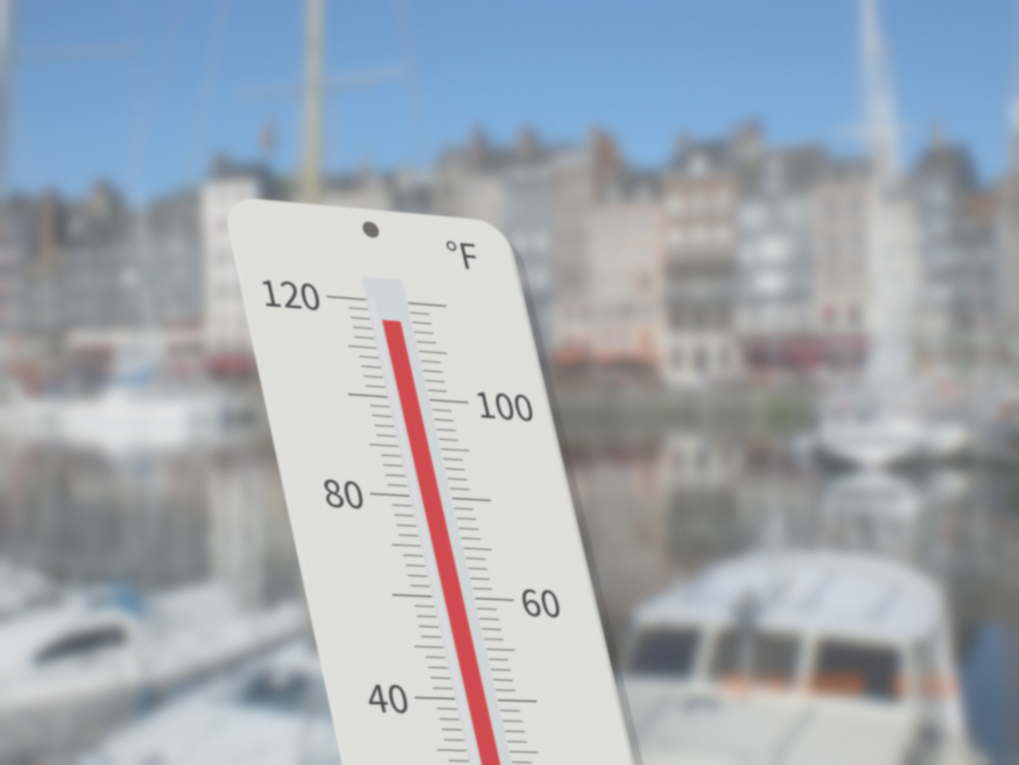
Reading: 116 °F
